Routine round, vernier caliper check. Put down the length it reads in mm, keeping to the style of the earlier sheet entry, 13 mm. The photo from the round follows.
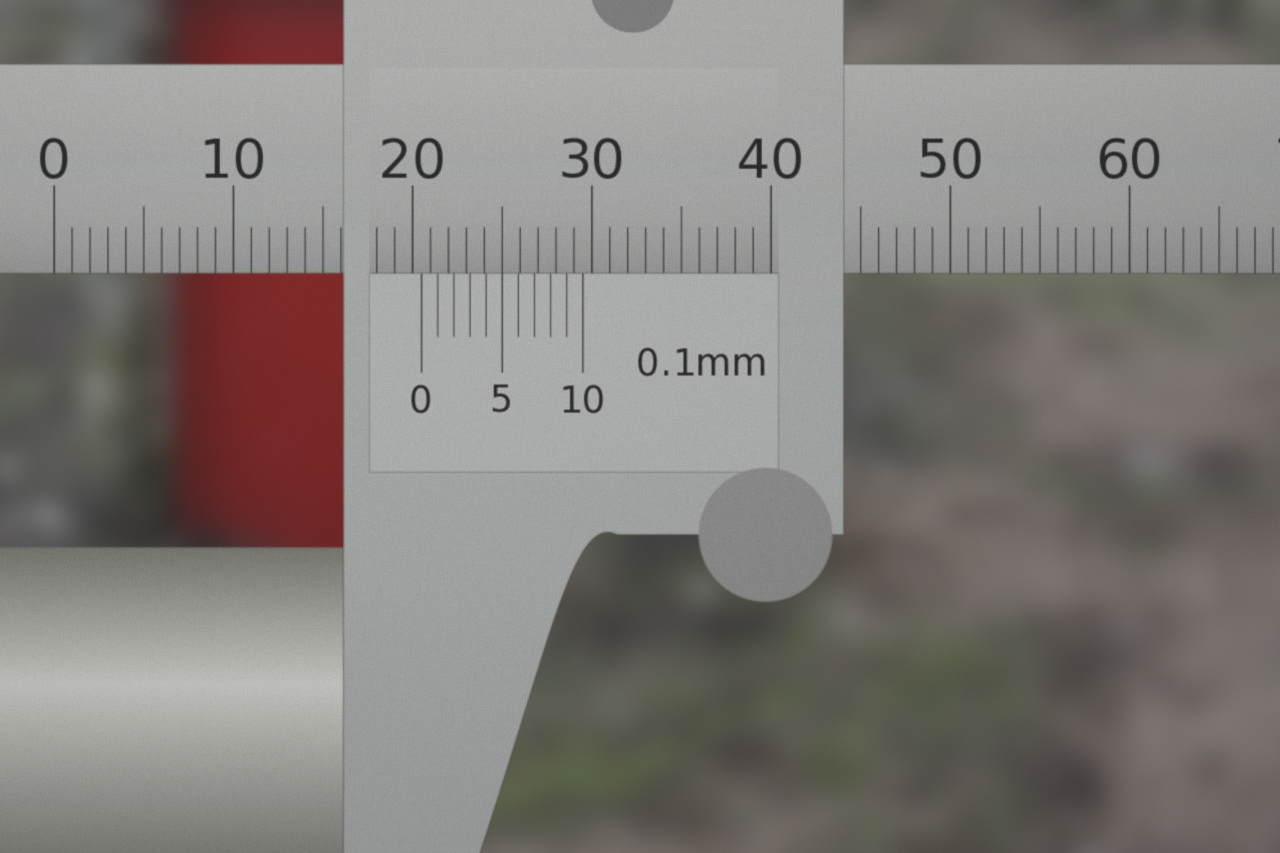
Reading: 20.5 mm
